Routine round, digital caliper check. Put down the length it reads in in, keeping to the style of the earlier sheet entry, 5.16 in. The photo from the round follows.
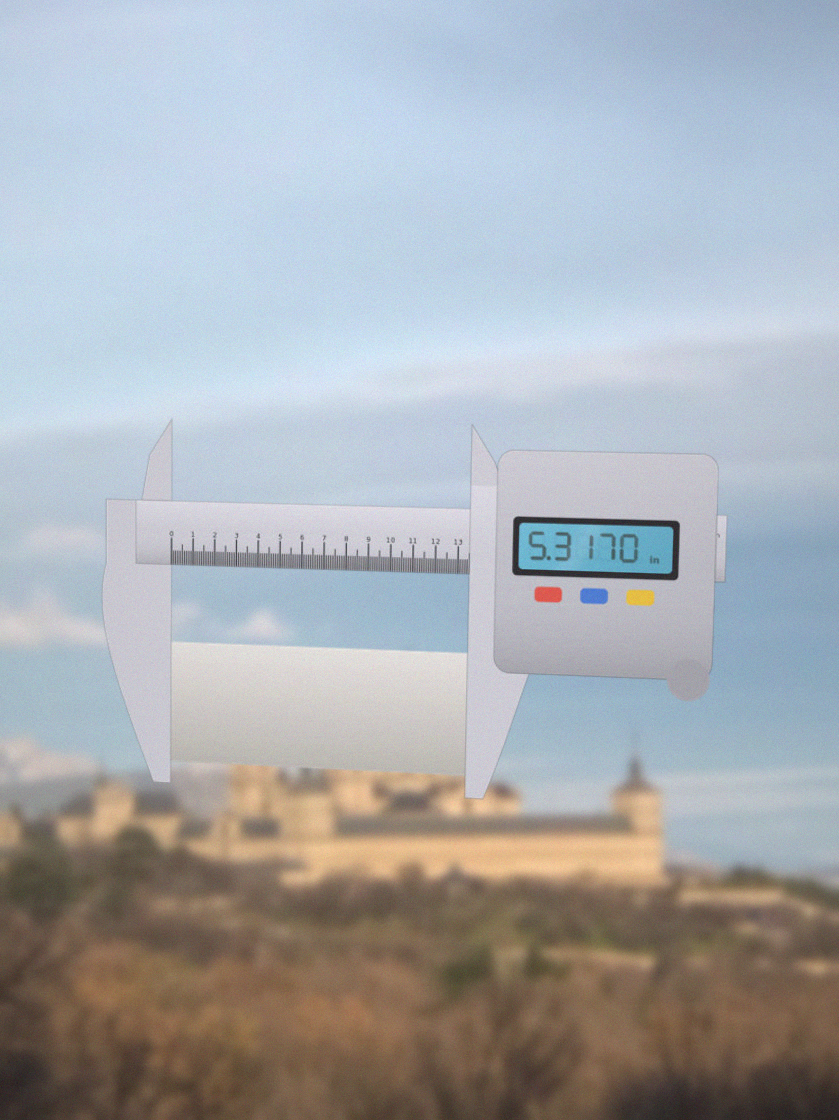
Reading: 5.3170 in
